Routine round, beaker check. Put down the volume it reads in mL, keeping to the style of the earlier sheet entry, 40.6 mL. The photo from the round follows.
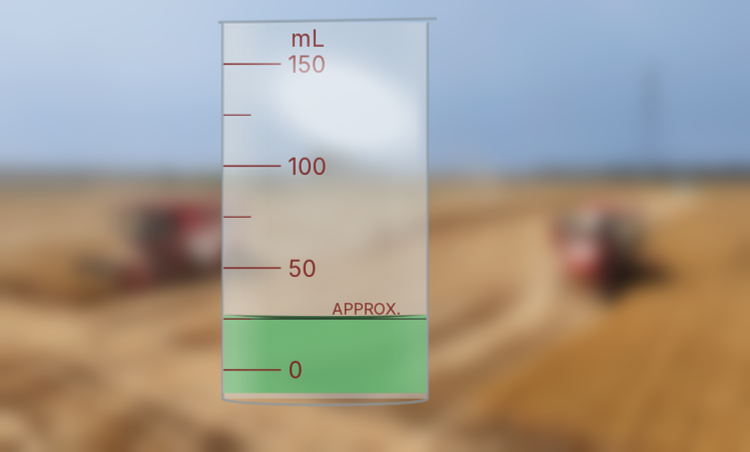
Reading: 25 mL
